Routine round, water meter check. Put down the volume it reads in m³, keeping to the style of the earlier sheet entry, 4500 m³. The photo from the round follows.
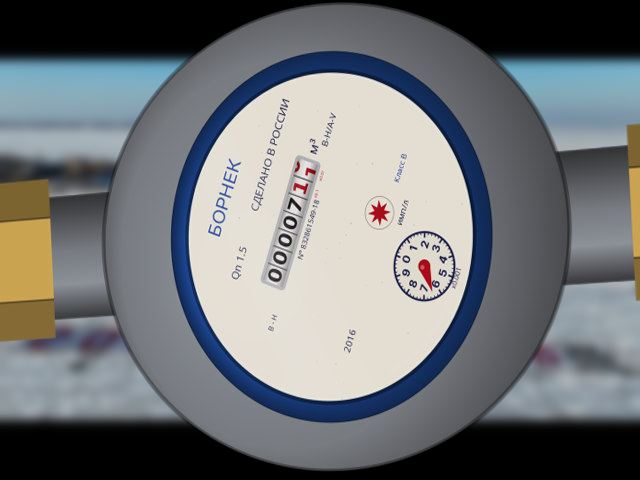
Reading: 7.106 m³
